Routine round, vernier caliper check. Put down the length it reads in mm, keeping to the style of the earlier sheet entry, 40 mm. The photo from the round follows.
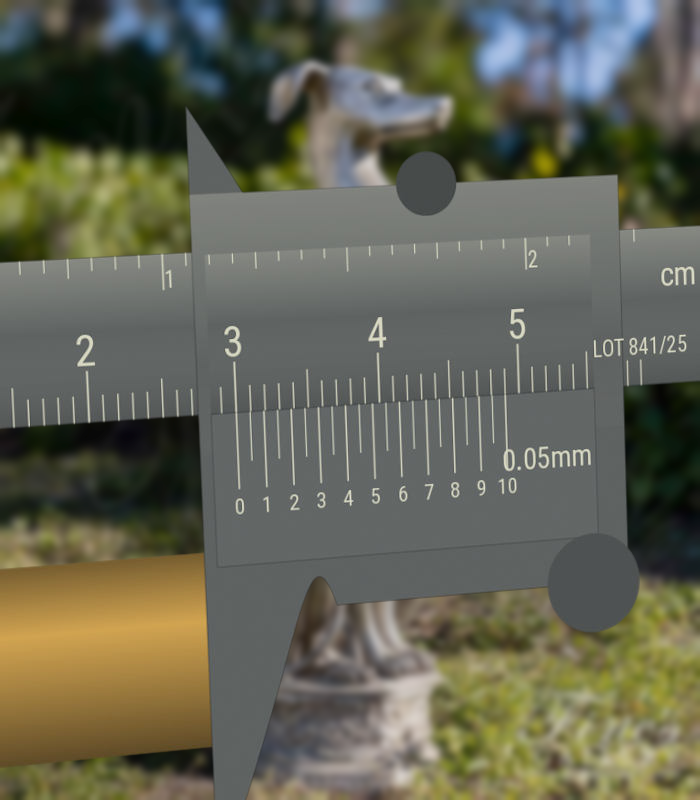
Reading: 30.0 mm
